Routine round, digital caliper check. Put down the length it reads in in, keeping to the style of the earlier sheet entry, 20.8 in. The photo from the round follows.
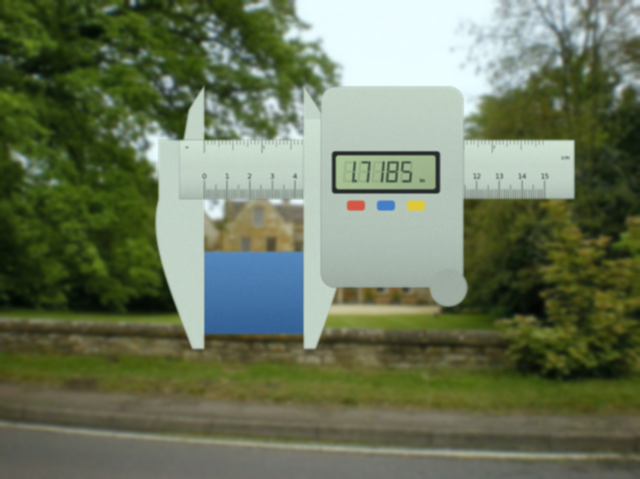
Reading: 1.7185 in
